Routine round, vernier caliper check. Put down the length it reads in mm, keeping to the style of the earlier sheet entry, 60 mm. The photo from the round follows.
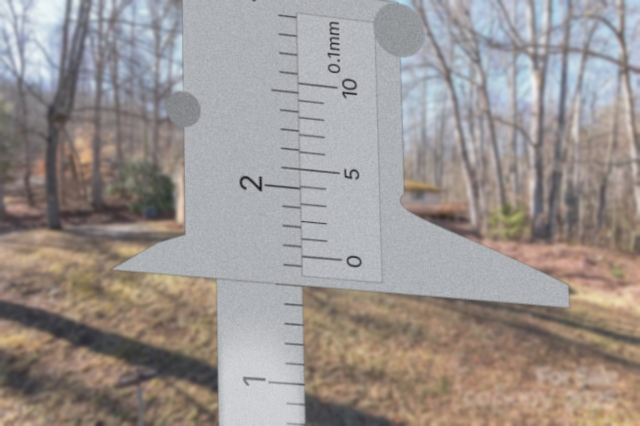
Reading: 16.5 mm
